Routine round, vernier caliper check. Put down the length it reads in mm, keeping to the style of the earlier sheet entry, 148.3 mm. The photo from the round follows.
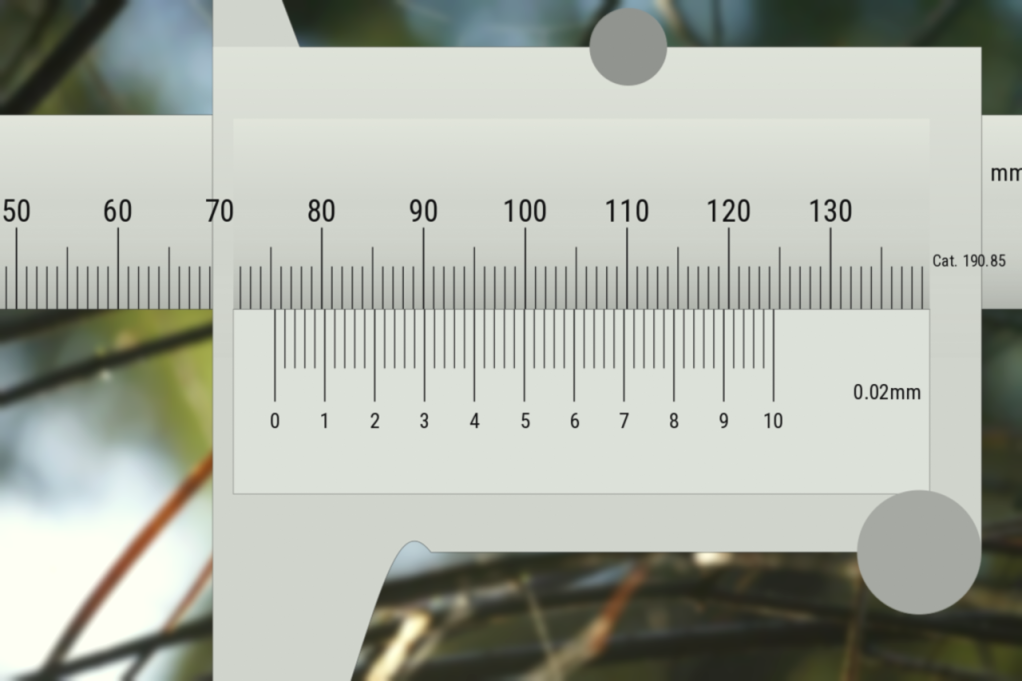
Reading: 75.4 mm
